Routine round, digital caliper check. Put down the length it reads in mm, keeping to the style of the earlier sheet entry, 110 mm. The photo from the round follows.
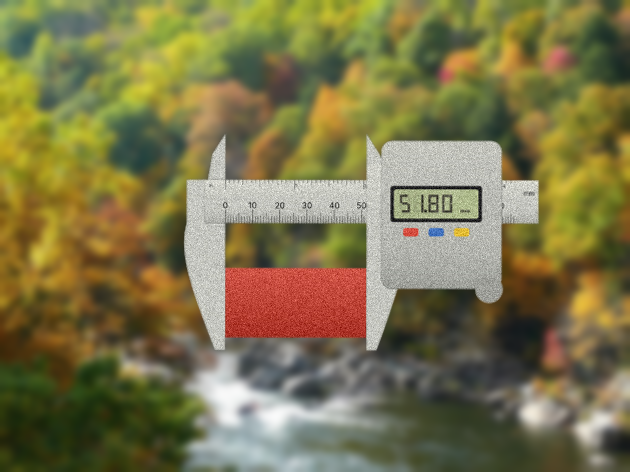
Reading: 51.80 mm
